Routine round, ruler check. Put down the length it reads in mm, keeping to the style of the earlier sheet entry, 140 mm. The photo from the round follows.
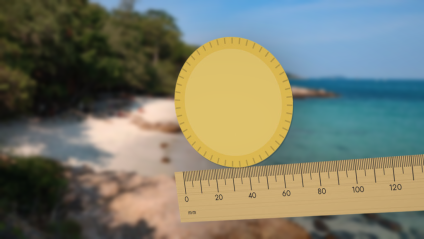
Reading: 70 mm
